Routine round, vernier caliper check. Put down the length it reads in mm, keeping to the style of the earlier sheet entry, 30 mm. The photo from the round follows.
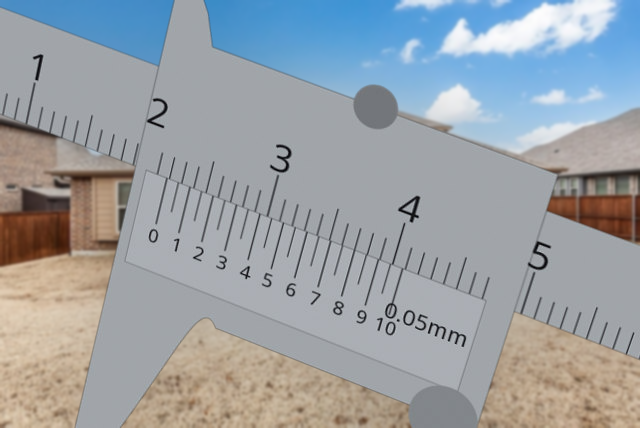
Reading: 21.8 mm
